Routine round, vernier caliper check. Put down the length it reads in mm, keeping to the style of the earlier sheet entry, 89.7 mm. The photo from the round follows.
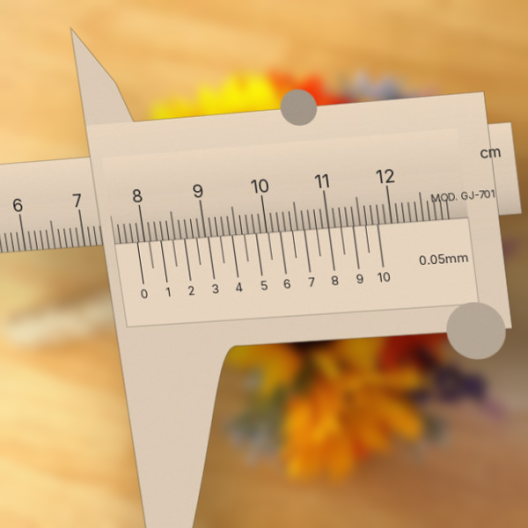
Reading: 78.8 mm
